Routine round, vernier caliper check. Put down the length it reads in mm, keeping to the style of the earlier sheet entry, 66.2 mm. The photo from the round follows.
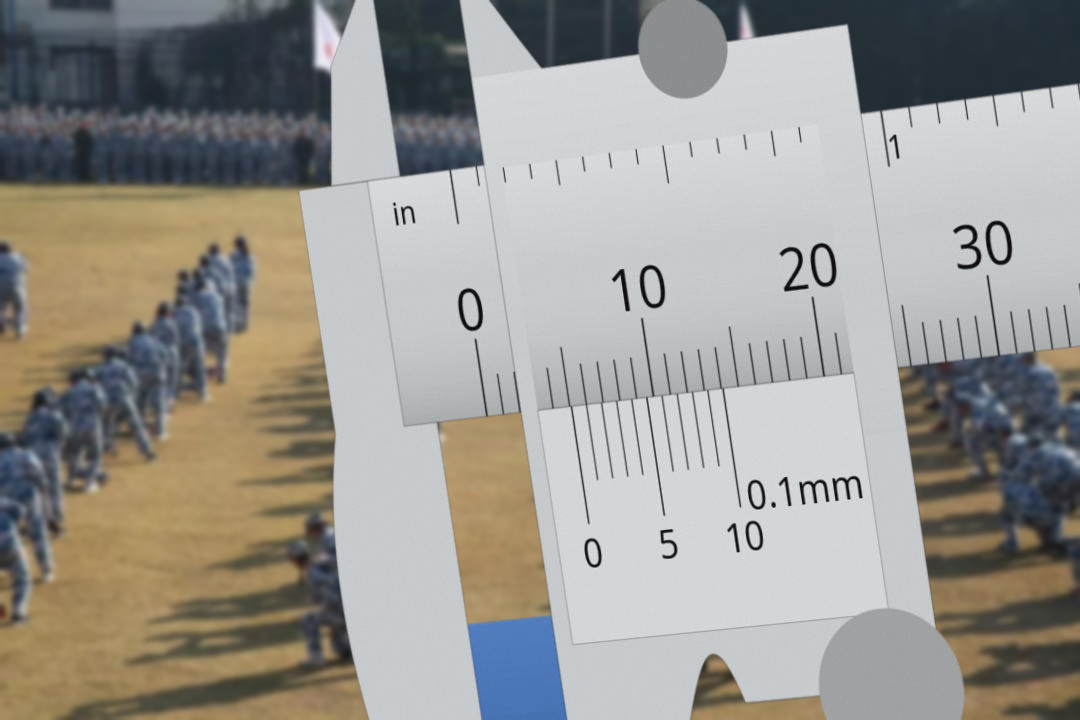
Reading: 5.1 mm
